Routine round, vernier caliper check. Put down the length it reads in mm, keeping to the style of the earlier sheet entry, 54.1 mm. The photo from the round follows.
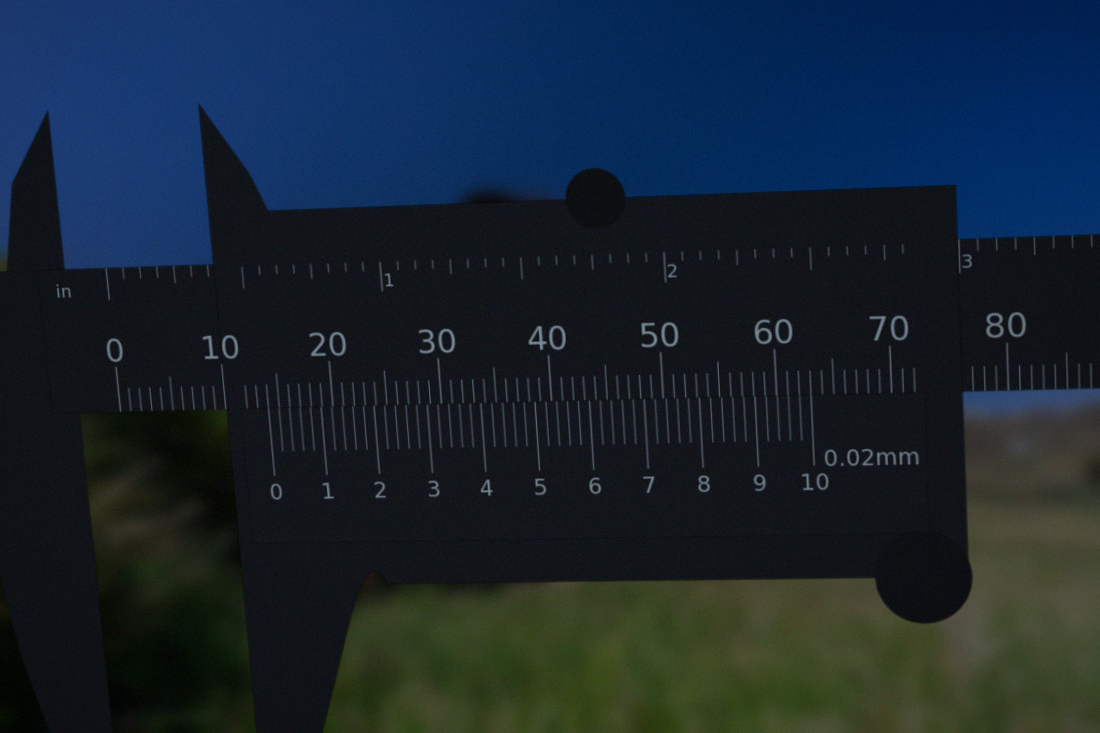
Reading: 14.0 mm
